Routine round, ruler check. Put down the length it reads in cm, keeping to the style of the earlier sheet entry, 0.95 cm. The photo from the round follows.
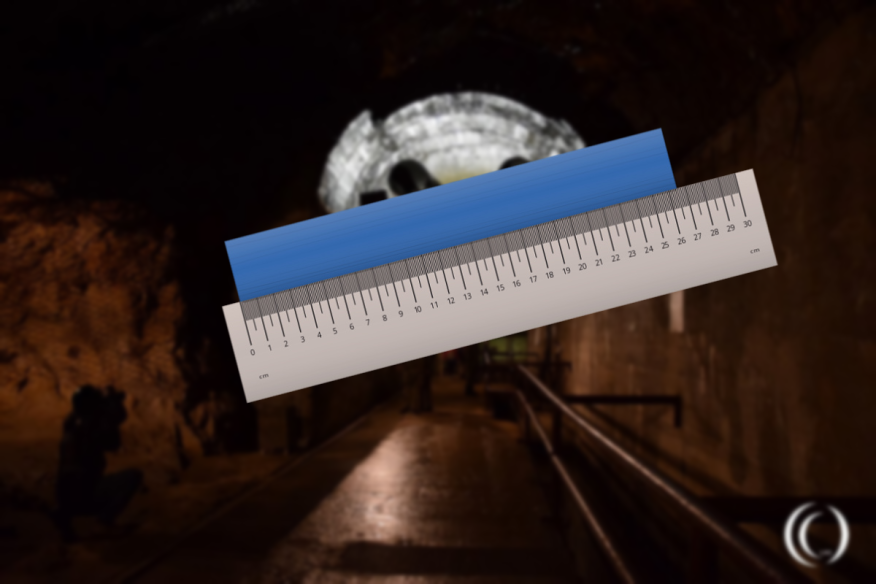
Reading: 26.5 cm
